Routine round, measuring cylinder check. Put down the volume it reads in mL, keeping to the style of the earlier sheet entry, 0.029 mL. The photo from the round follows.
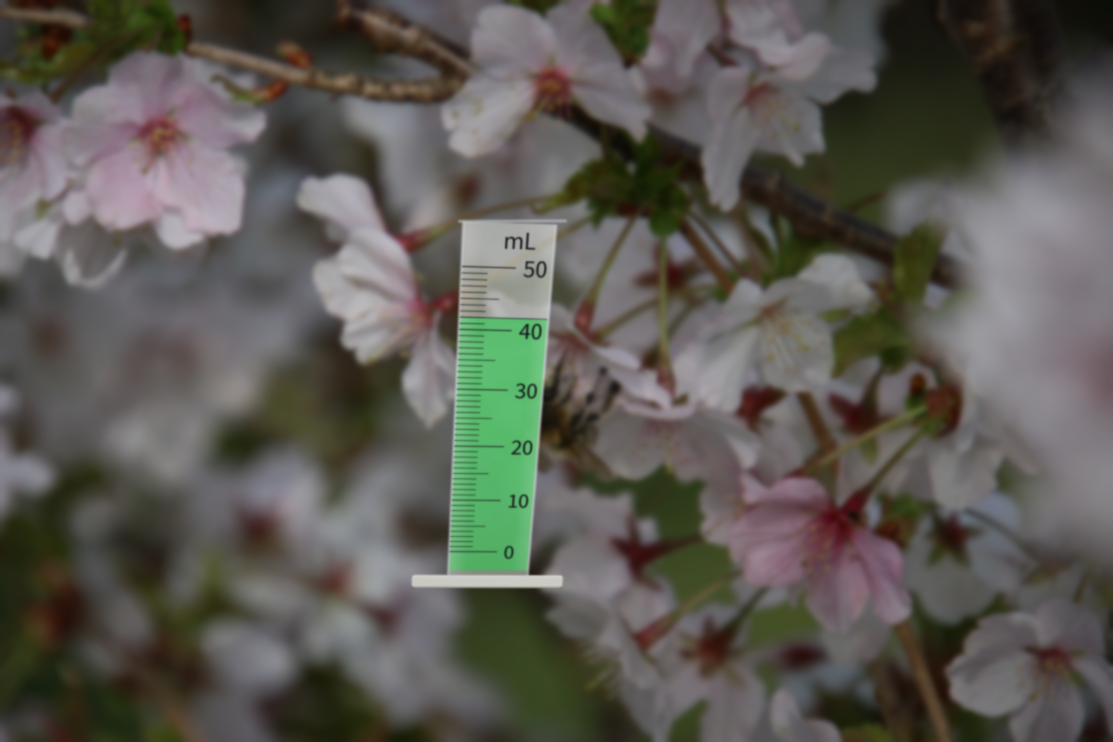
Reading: 42 mL
